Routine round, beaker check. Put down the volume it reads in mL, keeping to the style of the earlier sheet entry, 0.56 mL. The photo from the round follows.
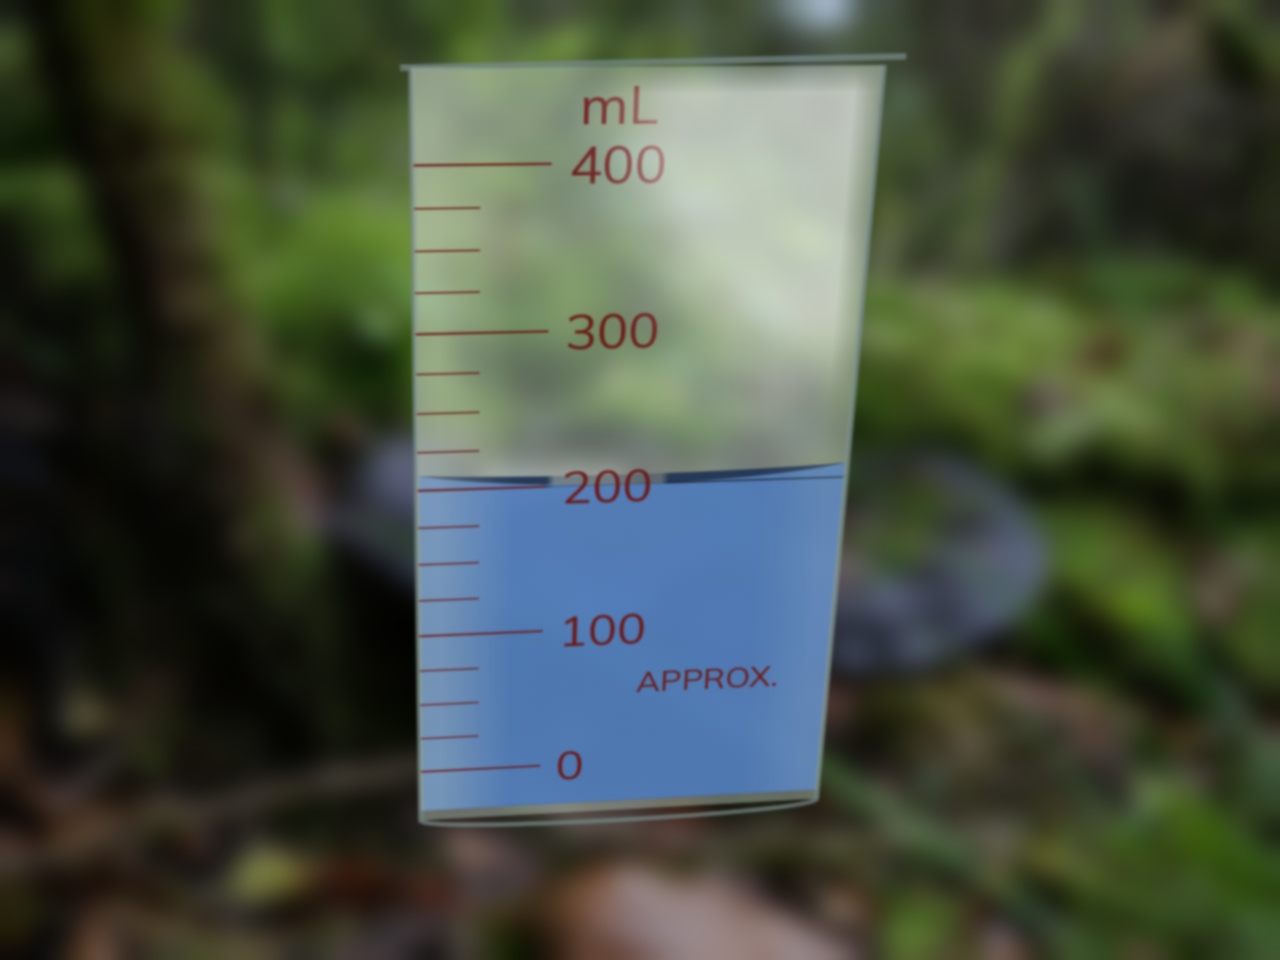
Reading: 200 mL
